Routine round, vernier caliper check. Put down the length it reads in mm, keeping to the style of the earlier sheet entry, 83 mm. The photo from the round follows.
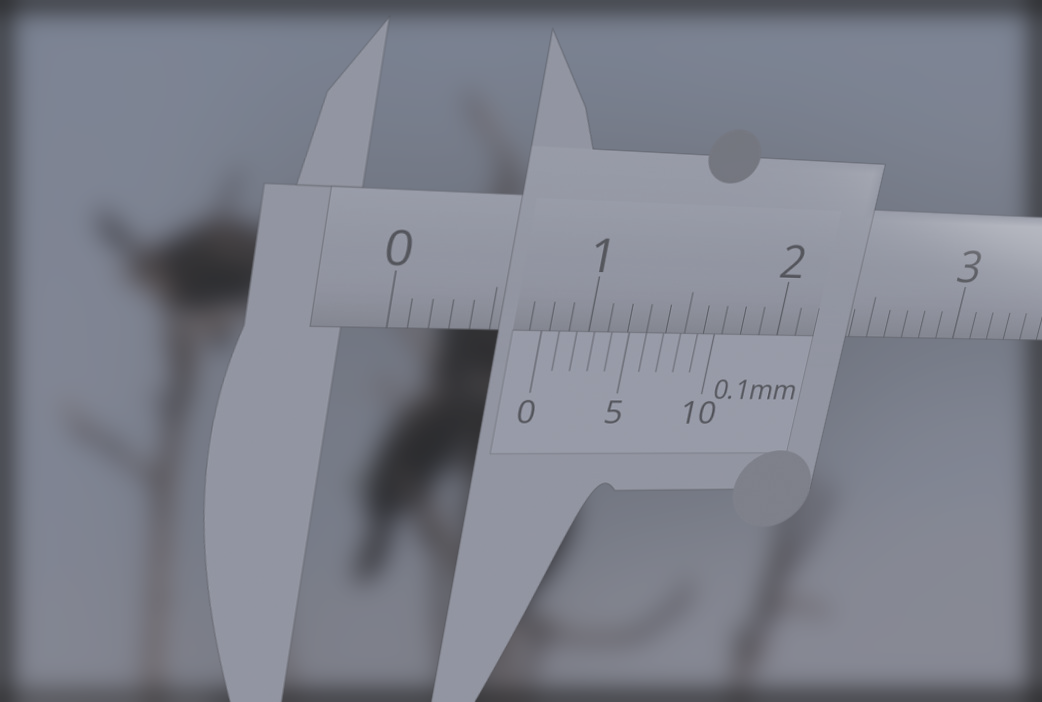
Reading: 7.6 mm
